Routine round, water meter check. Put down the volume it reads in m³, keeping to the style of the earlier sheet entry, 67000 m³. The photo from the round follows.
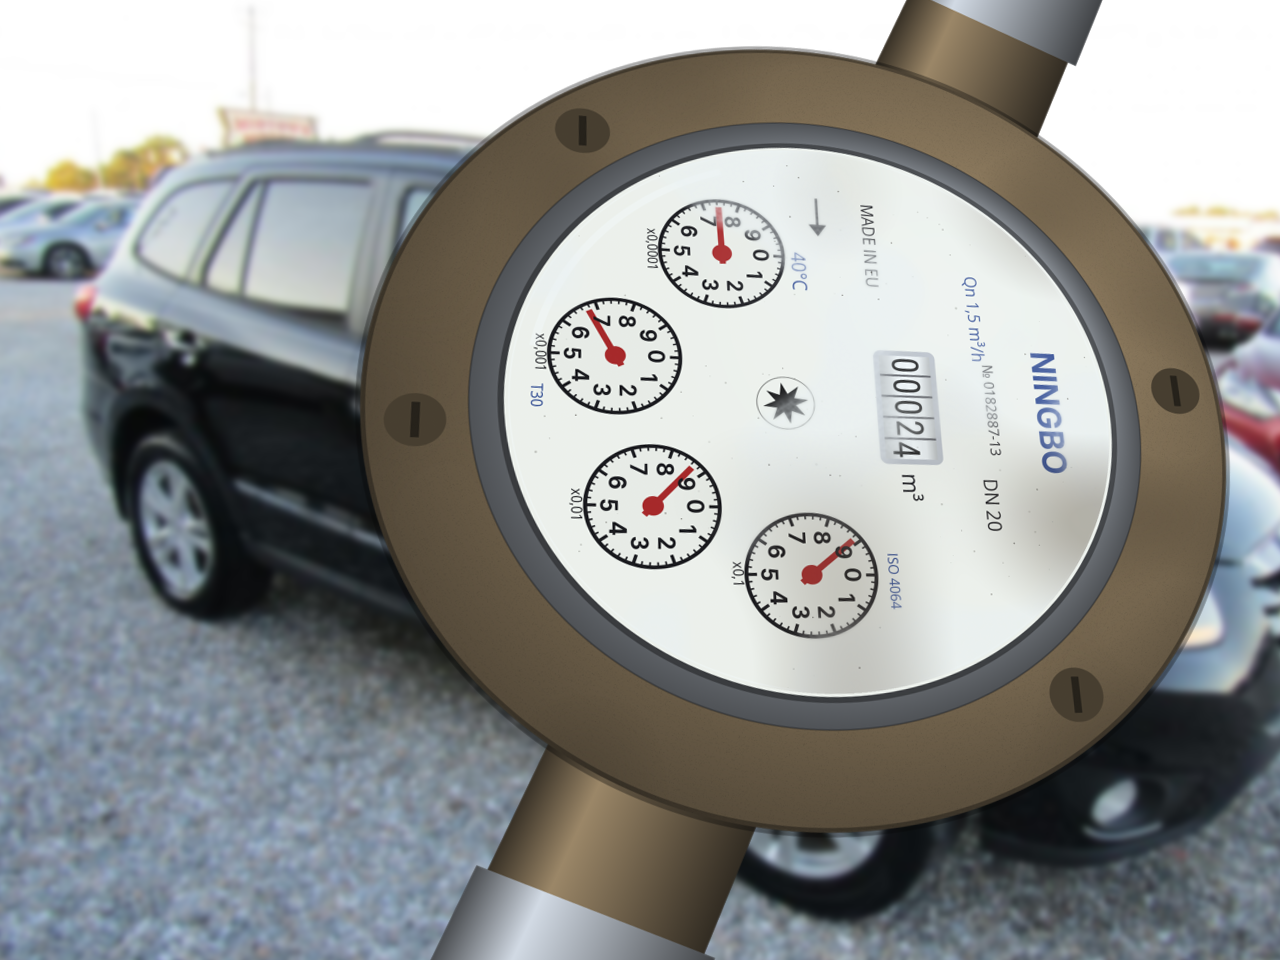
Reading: 23.8867 m³
